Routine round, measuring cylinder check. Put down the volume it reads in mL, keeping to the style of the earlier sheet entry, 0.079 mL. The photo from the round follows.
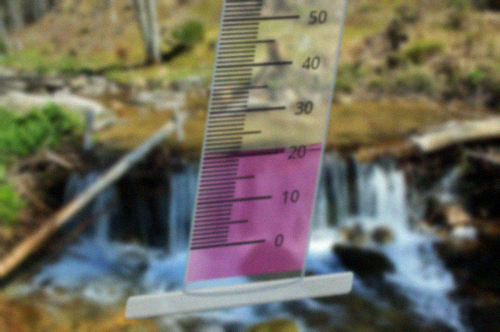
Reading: 20 mL
